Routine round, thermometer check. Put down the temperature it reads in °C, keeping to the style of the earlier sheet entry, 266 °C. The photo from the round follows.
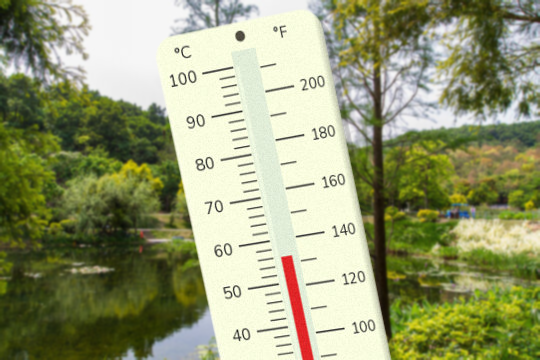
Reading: 56 °C
